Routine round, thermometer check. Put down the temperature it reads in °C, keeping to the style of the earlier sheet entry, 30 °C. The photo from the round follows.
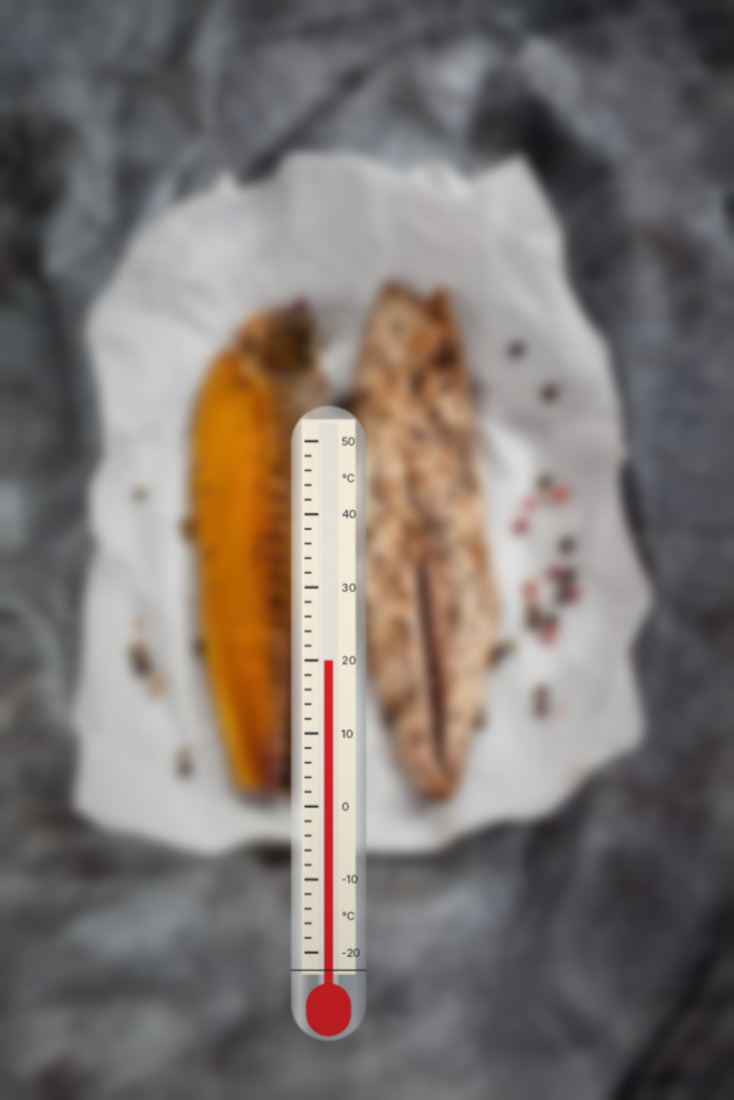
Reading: 20 °C
